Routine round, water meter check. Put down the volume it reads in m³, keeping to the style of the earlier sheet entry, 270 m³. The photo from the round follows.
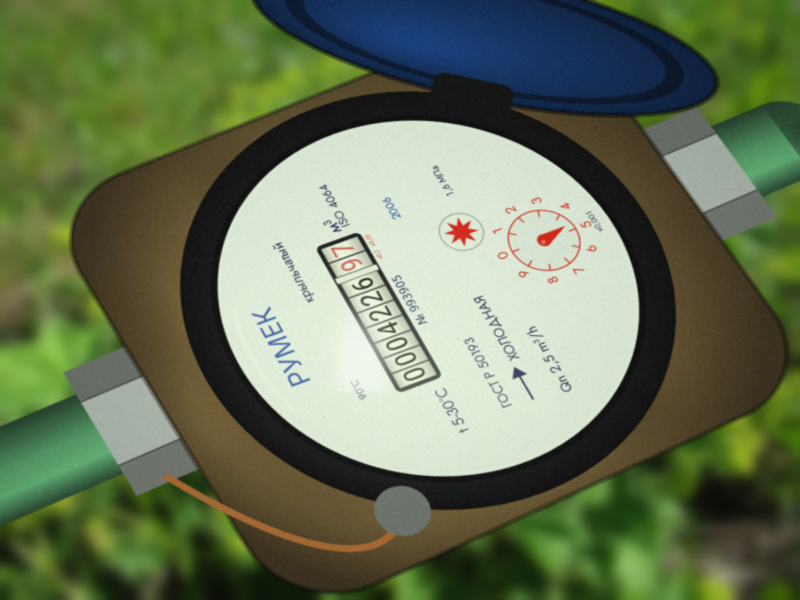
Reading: 4226.974 m³
